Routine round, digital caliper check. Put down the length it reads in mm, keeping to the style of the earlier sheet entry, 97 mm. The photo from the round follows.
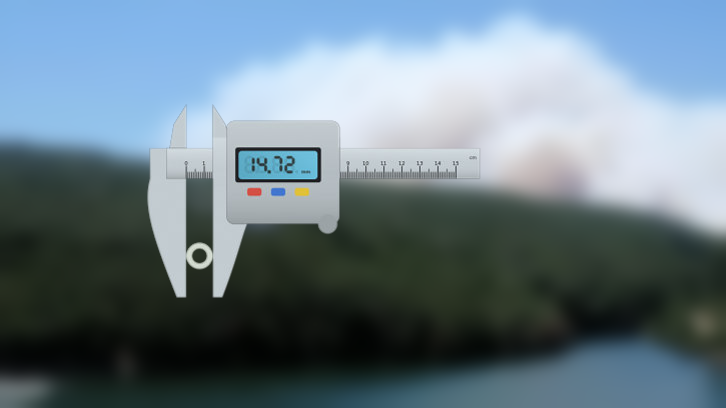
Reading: 14.72 mm
